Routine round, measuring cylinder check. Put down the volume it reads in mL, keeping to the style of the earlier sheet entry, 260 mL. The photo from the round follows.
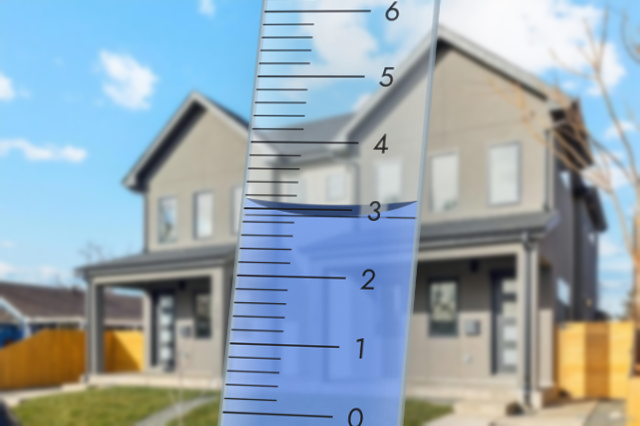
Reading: 2.9 mL
